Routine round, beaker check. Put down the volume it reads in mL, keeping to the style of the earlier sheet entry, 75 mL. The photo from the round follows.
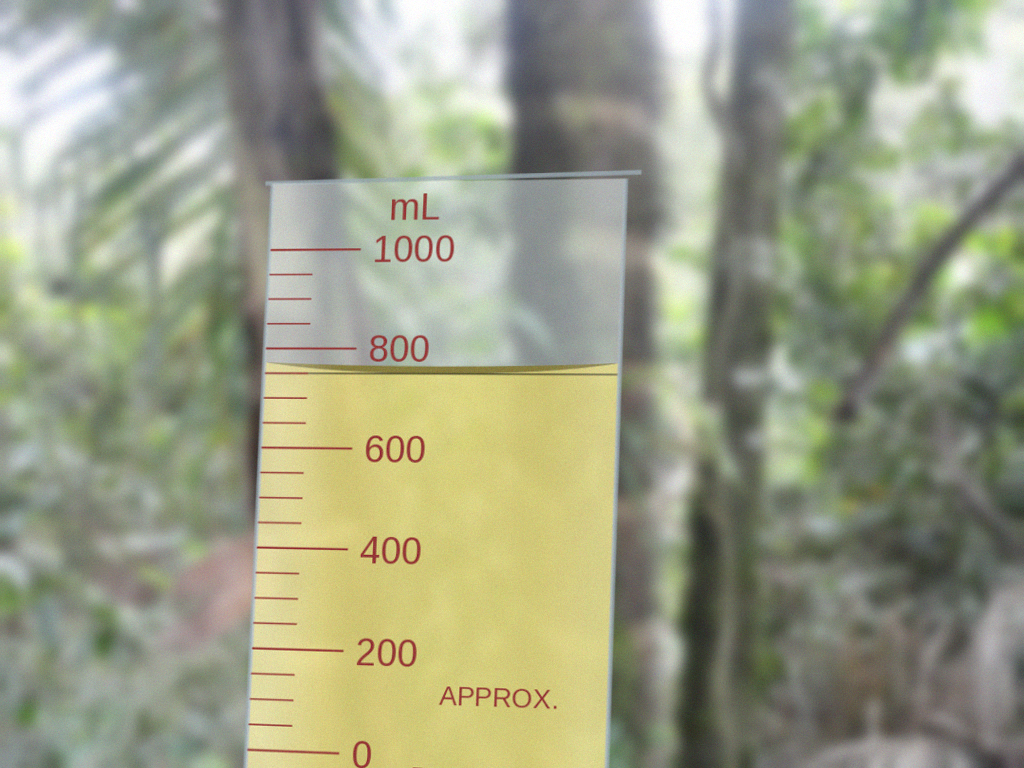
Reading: 750 mL
